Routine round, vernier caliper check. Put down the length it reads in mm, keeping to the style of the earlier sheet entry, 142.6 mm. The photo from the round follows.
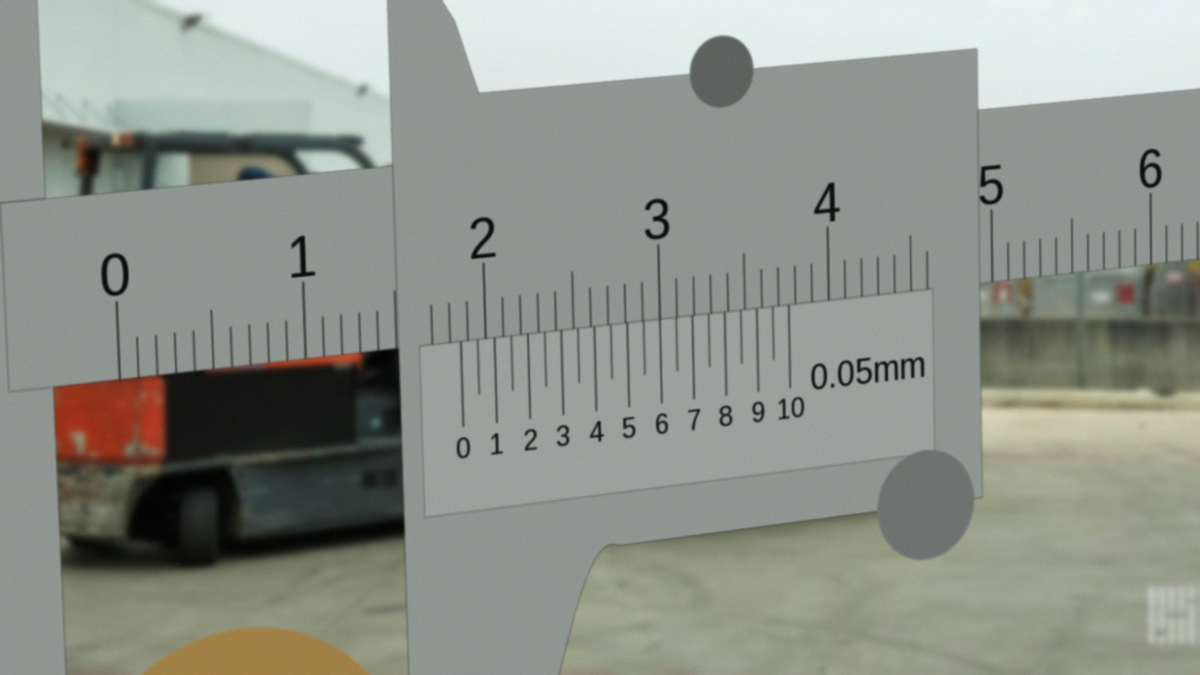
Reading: 18.6 mm
